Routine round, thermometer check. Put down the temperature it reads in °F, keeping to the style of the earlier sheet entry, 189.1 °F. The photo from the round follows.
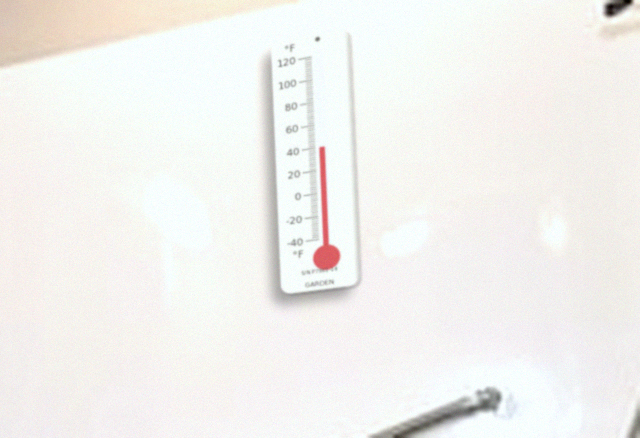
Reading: 40 °F
